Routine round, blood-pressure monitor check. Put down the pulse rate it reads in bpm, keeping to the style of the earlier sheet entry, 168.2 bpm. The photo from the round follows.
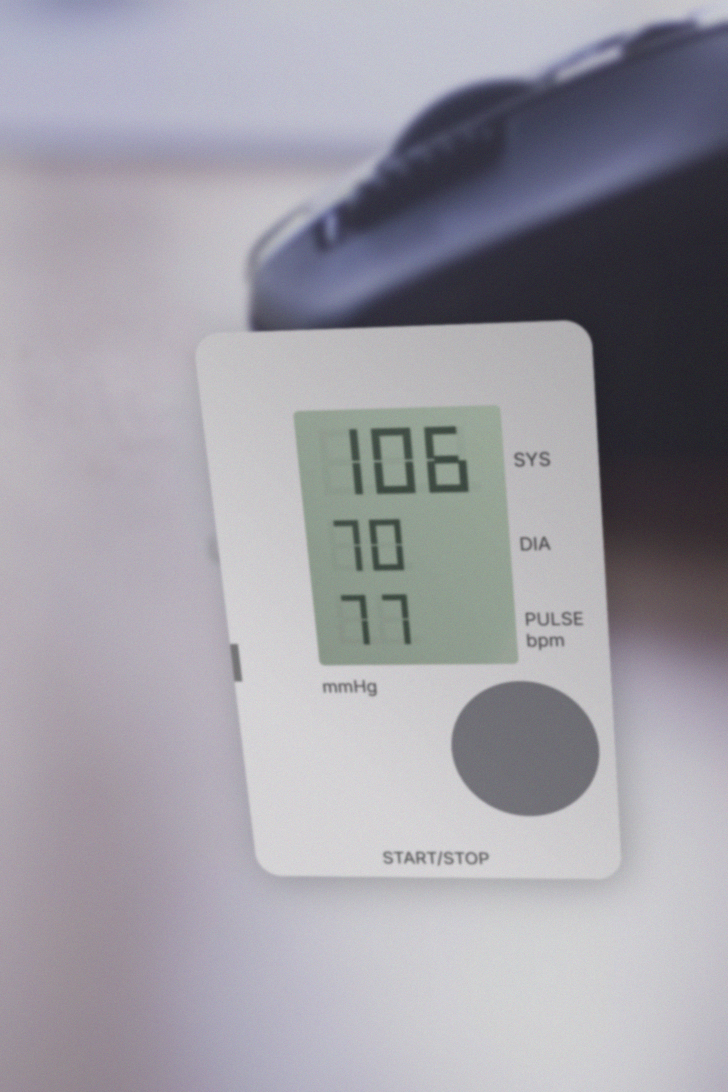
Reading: 77 bpm
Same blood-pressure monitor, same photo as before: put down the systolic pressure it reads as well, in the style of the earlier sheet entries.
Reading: 106 mmHg
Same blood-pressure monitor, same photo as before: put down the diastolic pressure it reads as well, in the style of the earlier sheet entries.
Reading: 70 mmHg
